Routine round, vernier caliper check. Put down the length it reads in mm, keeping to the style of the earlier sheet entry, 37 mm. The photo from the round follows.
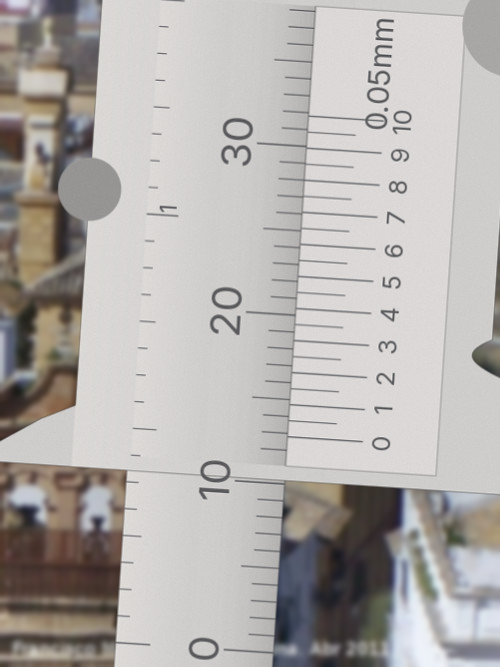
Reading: 12.8 mm
